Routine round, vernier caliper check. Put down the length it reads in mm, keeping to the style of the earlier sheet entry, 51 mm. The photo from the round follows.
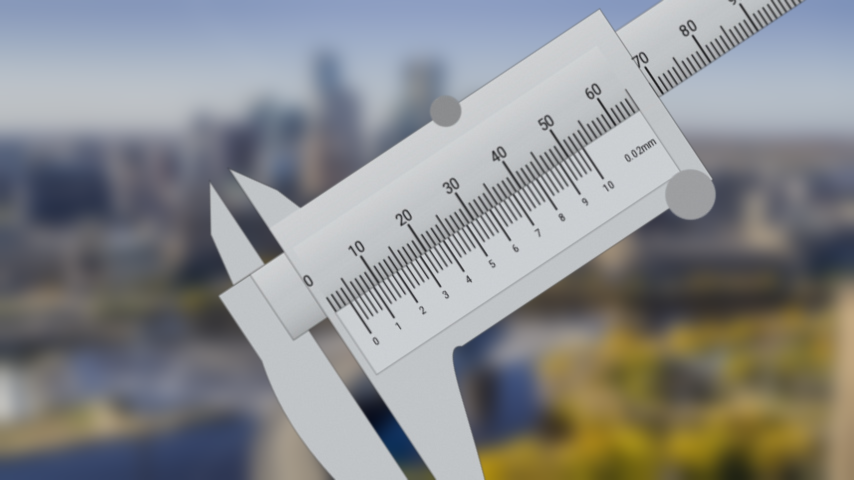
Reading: 4.0 mm
